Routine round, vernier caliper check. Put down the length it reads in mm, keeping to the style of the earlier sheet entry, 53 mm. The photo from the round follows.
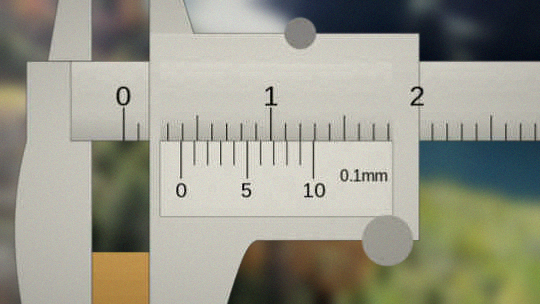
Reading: 3.9 mm
